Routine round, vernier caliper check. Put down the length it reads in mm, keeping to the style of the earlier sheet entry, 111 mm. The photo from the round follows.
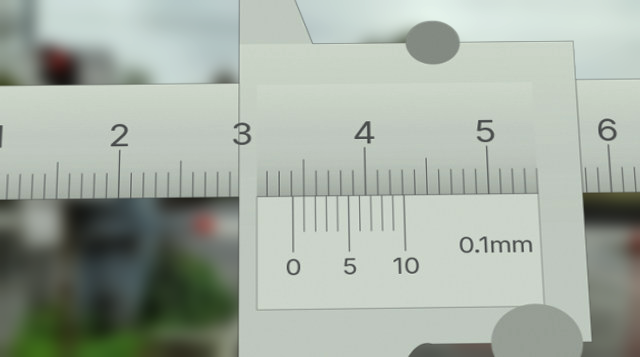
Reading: 34.1 mm
